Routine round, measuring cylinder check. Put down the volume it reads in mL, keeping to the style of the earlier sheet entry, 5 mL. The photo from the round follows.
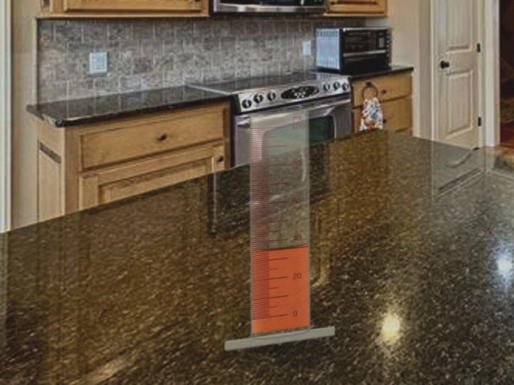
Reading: 35 mL
